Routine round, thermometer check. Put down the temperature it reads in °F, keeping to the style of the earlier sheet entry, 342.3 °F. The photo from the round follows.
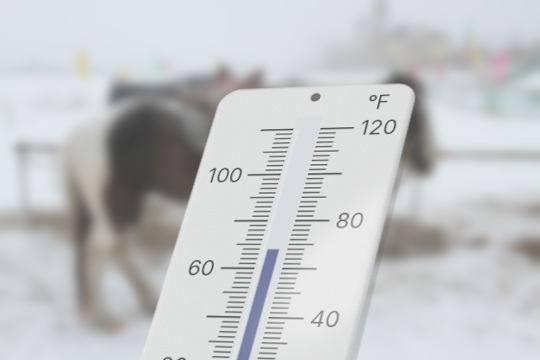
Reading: 68 °F
